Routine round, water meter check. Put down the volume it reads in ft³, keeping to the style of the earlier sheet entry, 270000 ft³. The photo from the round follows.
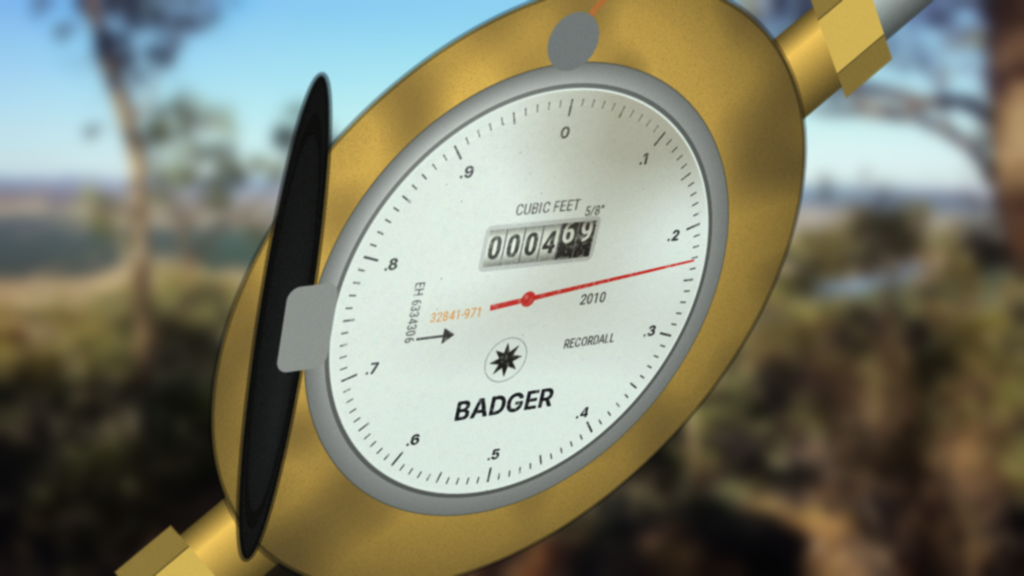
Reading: 469.23 ft³
